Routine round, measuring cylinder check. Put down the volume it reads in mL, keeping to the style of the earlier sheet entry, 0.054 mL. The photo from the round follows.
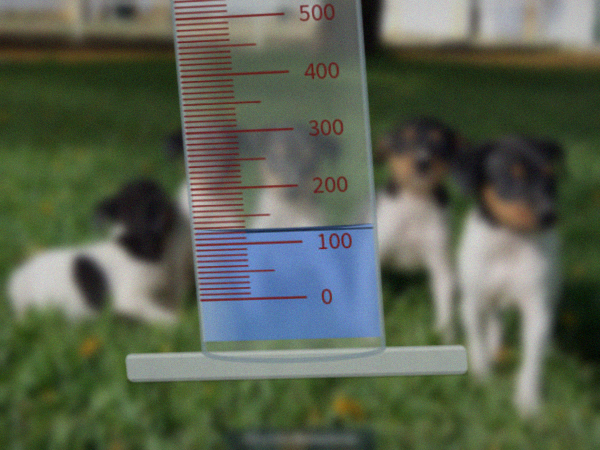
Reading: 120 mL
